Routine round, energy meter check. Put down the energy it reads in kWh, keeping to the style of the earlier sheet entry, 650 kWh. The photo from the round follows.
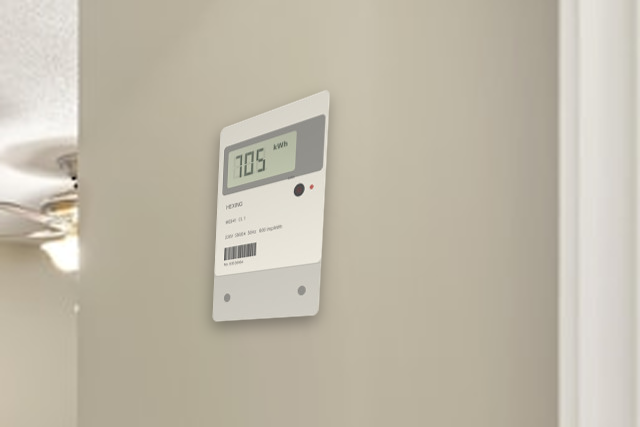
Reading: 705 kWh
